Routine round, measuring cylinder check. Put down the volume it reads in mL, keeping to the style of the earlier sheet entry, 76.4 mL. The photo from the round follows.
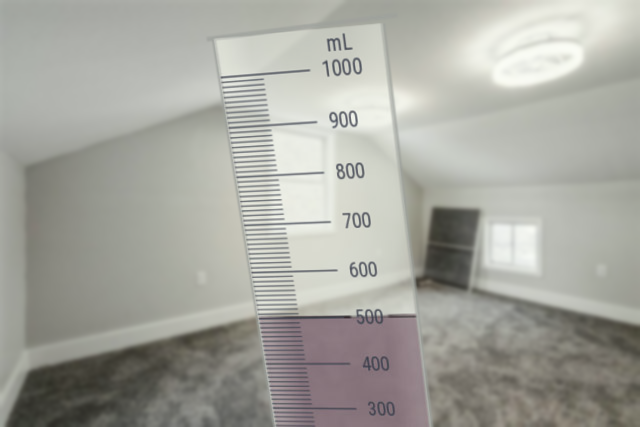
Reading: 500 mL
